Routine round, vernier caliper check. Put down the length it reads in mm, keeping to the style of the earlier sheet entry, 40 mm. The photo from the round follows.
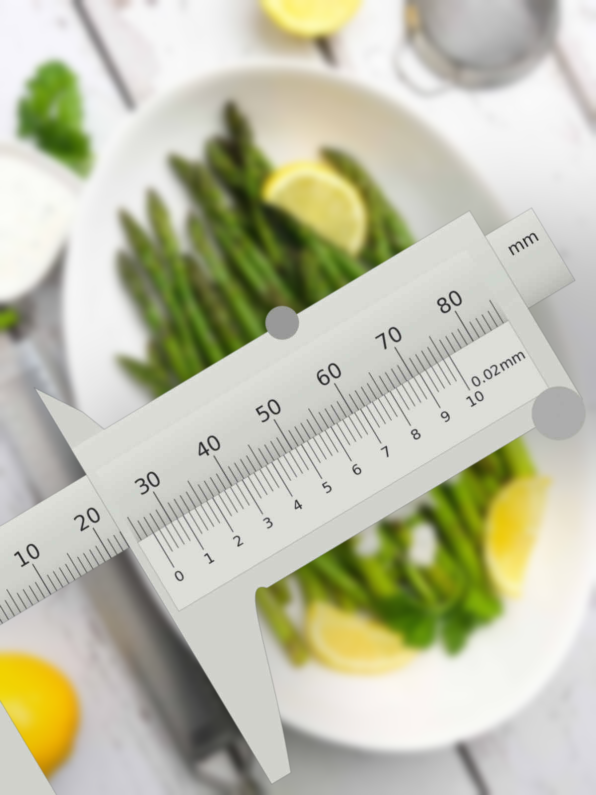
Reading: 27.0 mm
